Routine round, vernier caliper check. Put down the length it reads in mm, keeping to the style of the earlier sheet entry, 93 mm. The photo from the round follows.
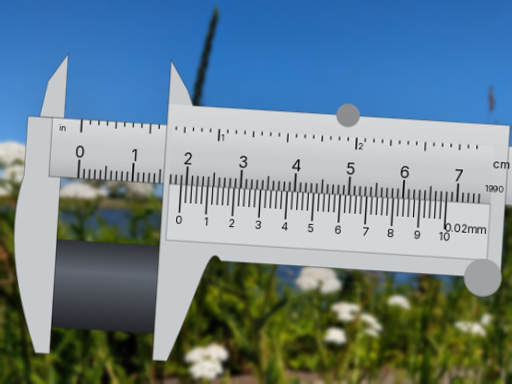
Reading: 19.0 mm
